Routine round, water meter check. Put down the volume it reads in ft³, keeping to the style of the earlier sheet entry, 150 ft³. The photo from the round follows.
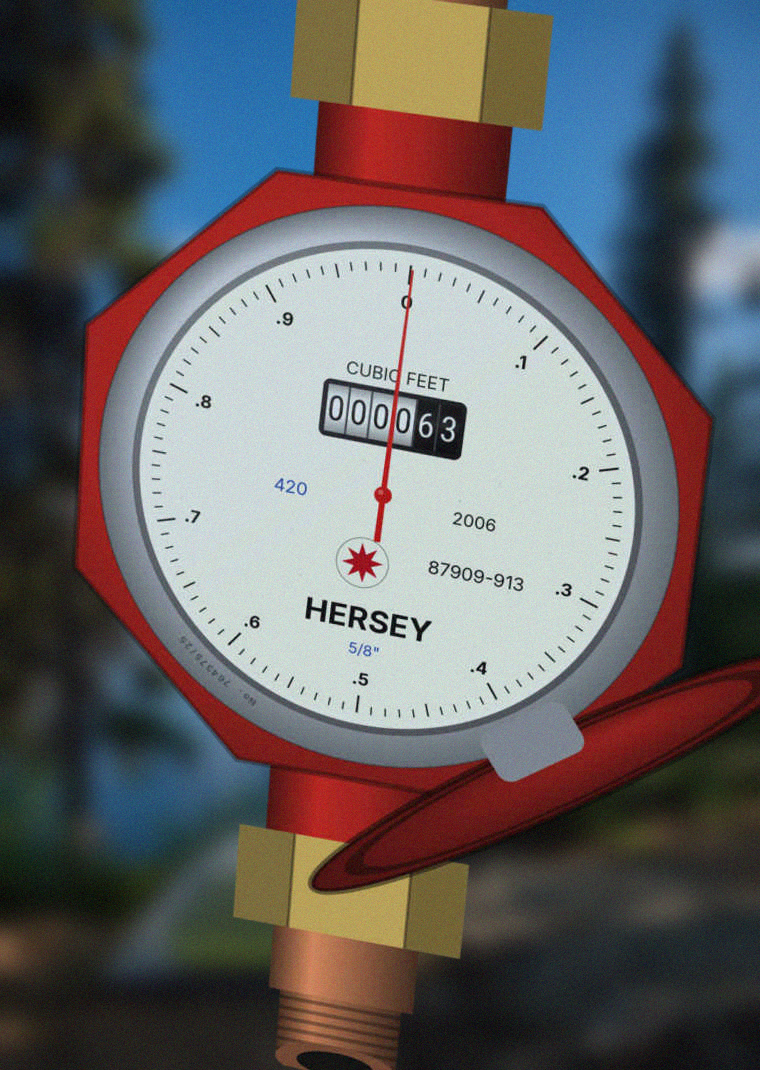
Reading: 63.00 ft³
